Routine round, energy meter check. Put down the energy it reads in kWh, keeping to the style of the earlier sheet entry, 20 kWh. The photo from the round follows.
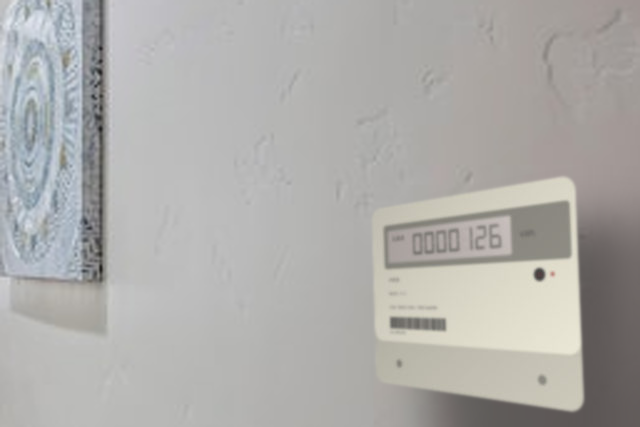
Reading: 126 kWh
